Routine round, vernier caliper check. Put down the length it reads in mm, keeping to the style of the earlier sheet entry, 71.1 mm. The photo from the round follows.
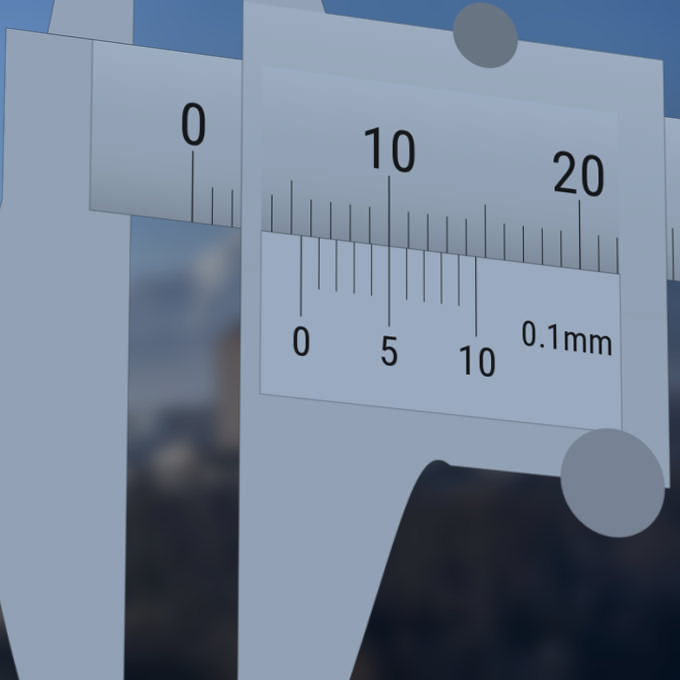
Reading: 5.5 mm
